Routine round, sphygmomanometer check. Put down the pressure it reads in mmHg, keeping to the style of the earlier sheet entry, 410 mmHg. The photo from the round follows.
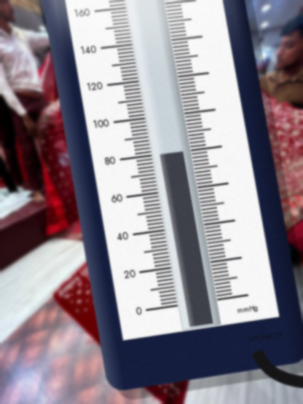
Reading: 80 mmHg
